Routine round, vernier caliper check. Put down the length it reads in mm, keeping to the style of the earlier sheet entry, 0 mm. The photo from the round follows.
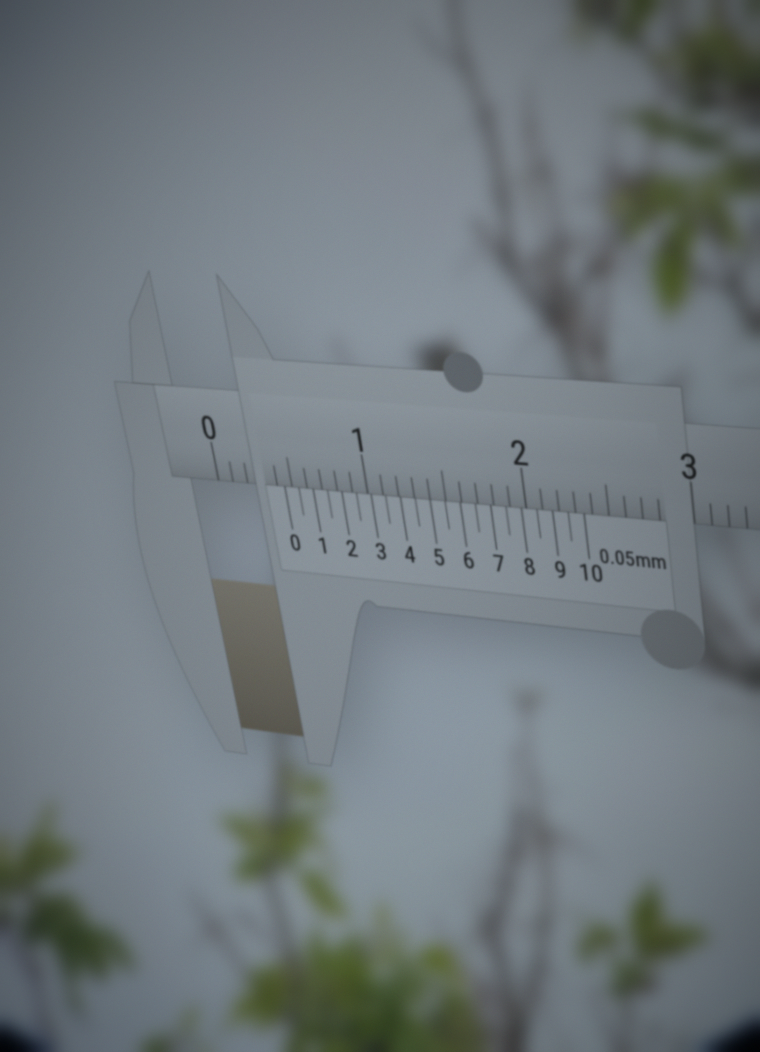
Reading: 4.5 mm
